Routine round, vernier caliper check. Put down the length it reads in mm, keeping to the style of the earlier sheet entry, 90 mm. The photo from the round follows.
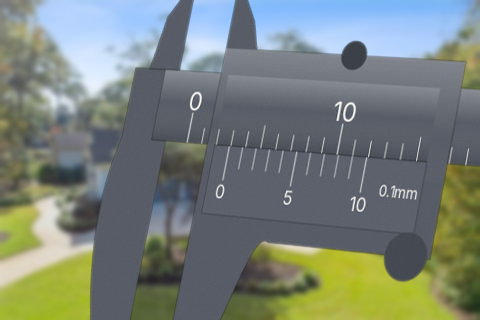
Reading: 2.9 mm
